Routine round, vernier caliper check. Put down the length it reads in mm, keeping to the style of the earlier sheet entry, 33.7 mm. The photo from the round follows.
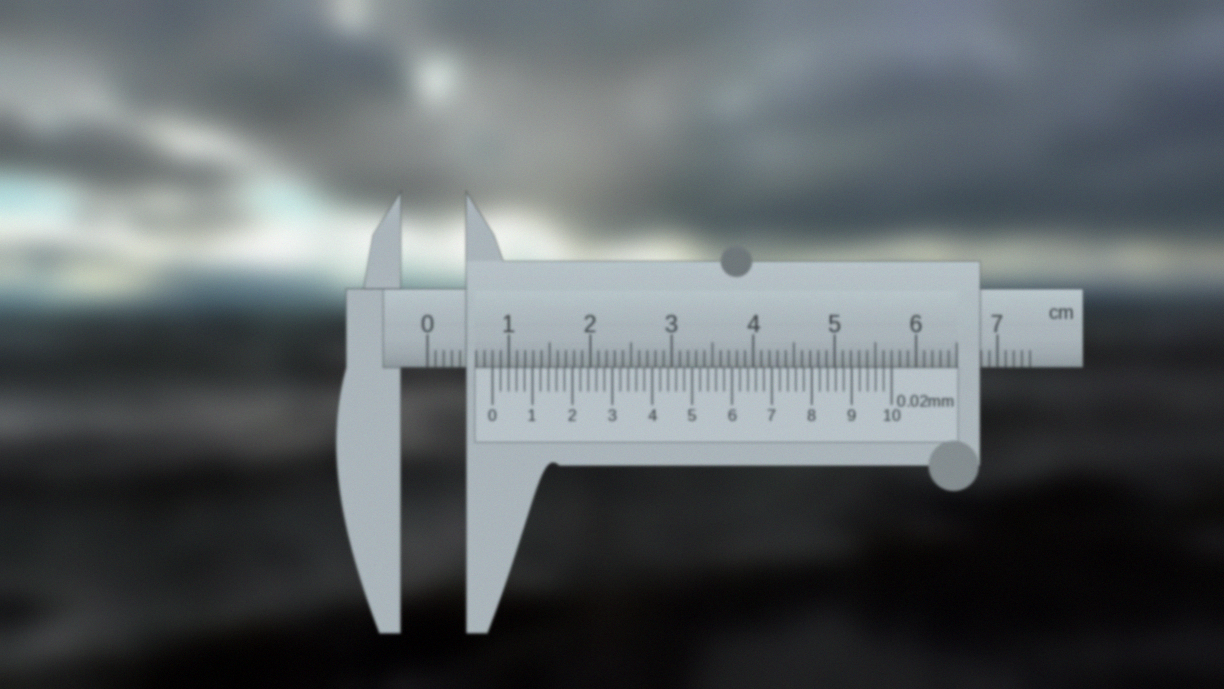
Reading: 8.0 mm
